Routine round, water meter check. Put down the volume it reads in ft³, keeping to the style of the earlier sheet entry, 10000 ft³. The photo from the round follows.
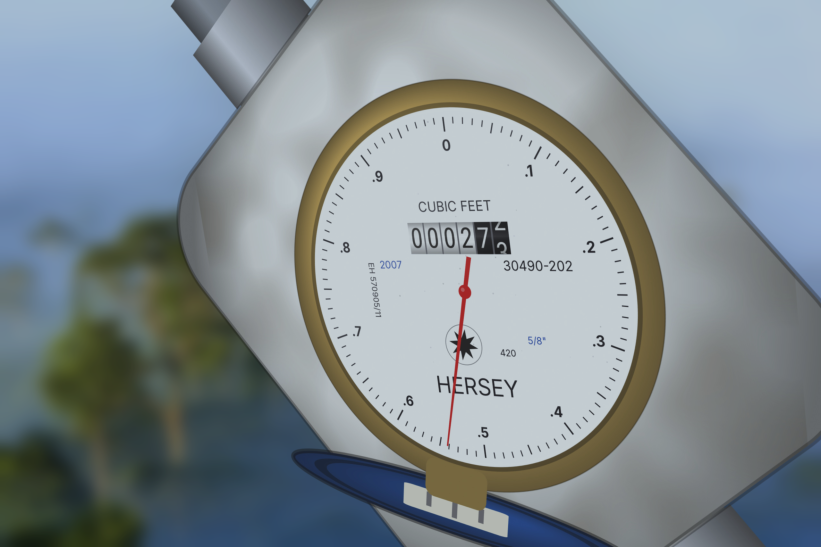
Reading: 272.54 ft³
